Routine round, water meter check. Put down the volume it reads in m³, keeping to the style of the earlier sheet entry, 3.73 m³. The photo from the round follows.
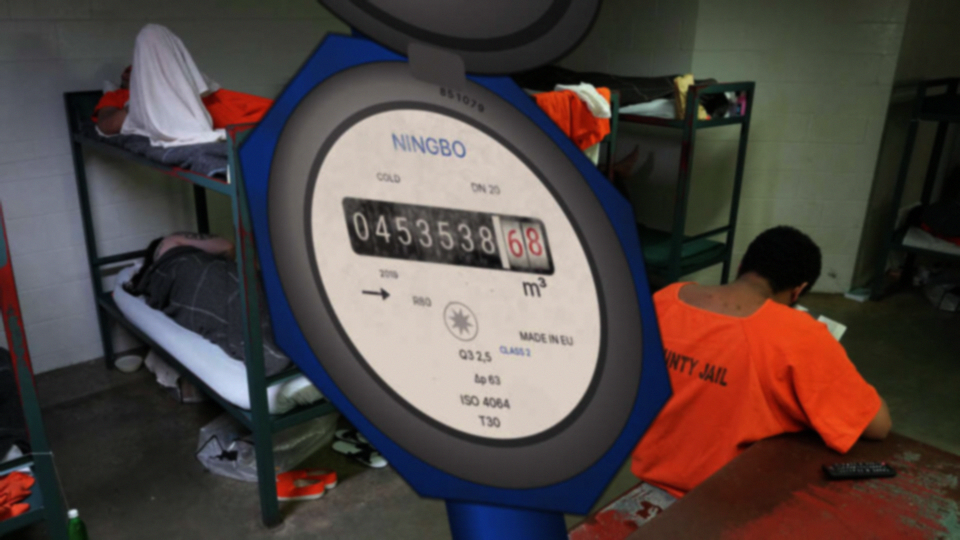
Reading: 453538.68 m³
